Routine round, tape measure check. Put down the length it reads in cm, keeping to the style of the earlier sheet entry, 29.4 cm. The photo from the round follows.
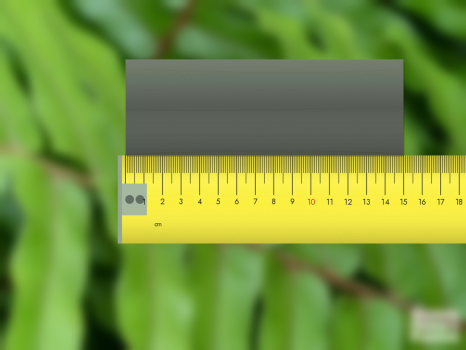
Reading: 15 cm
